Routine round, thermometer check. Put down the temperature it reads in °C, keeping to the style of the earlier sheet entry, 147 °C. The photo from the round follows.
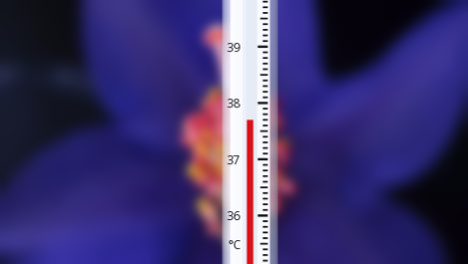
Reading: 37.7 °C
